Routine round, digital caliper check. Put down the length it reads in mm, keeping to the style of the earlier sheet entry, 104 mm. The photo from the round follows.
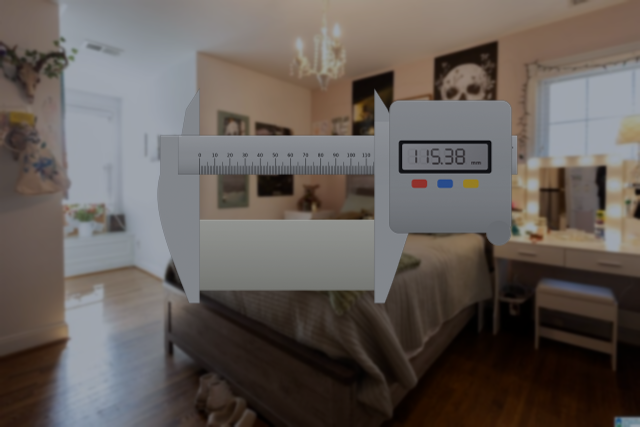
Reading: 115.38 mm
